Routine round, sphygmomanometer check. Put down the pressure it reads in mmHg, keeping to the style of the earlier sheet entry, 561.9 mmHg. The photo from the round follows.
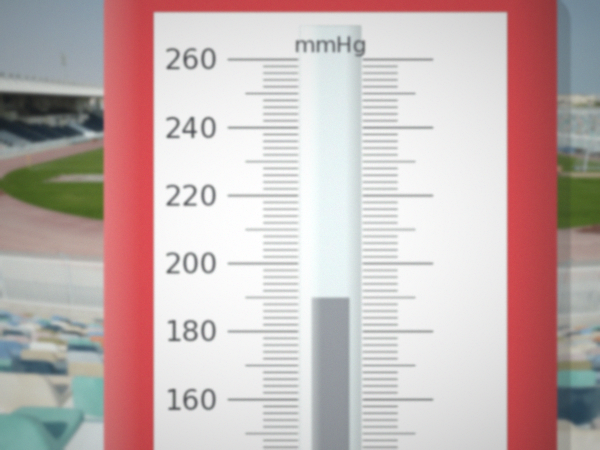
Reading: 190 mmHg
